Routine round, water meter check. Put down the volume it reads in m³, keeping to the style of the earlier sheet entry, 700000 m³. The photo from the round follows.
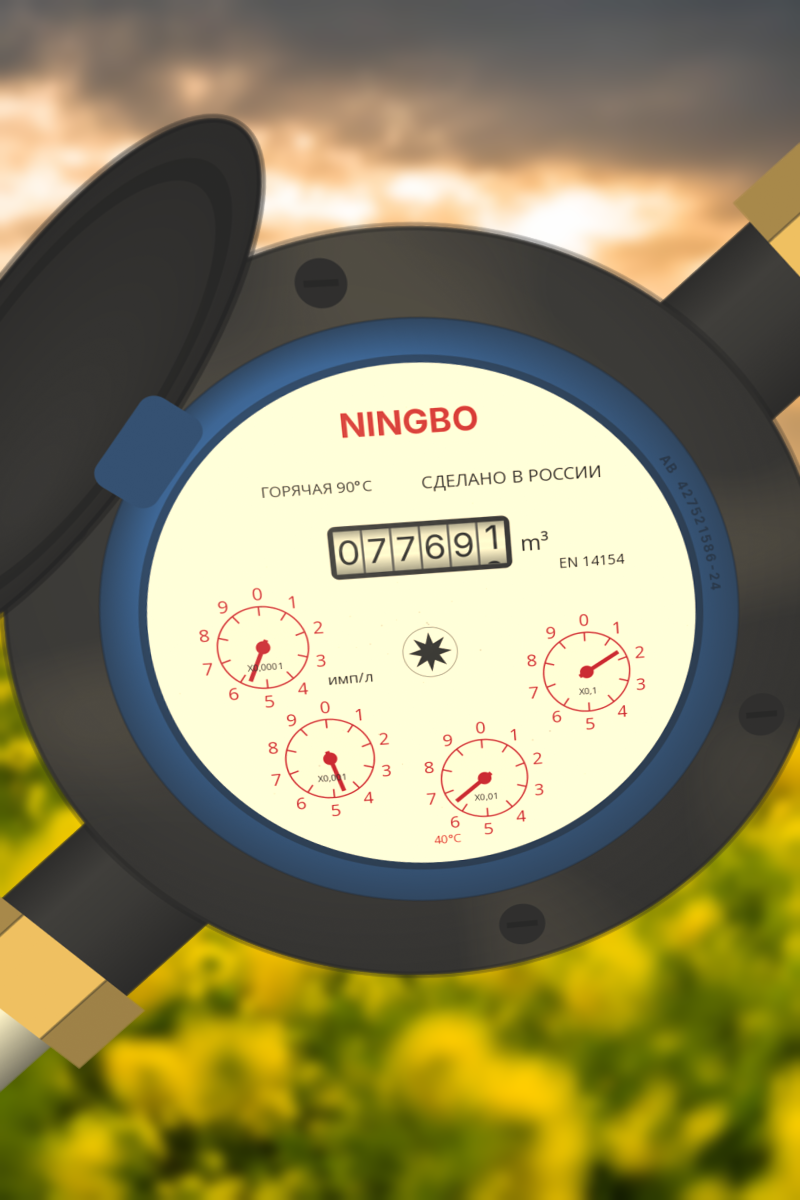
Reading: 77691.1645 m³
